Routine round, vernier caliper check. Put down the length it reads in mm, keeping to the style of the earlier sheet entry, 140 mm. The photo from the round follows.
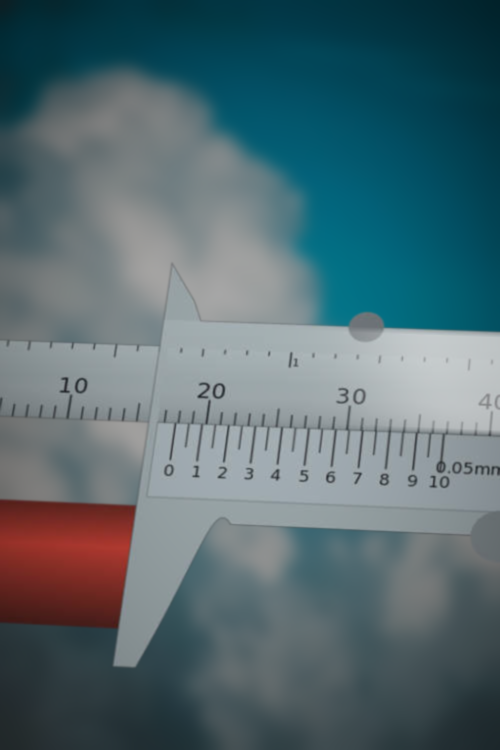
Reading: 17.8 mm
